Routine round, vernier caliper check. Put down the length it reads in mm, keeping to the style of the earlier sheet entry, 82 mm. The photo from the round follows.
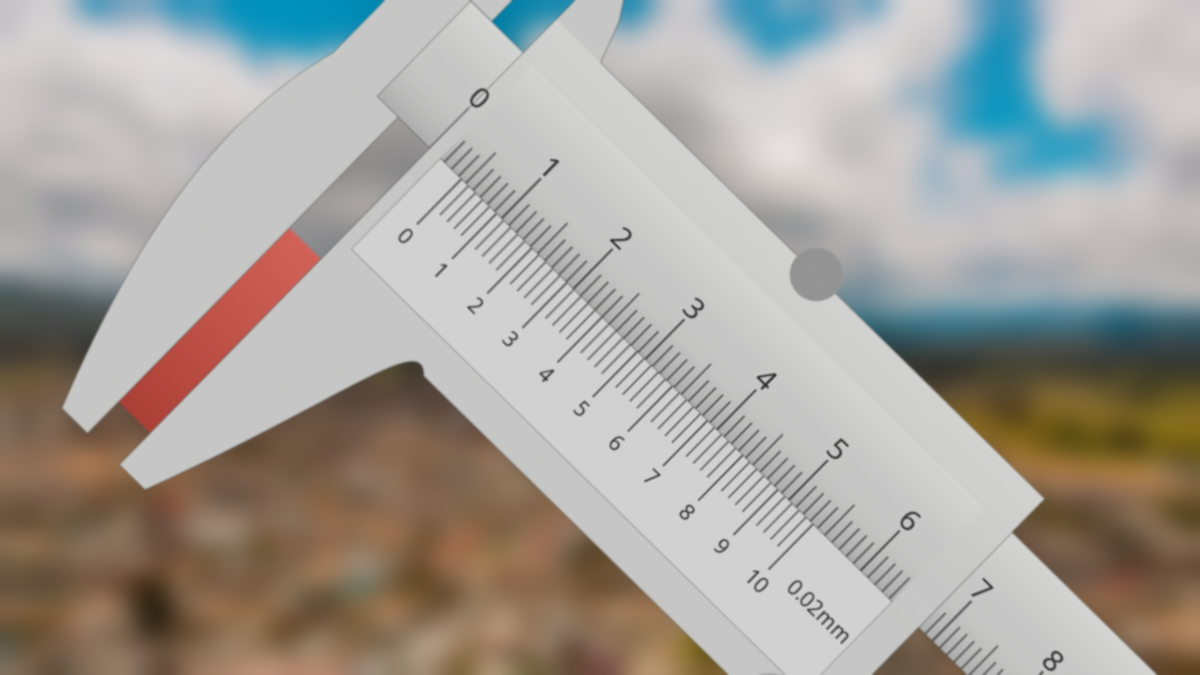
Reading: 4.4 mm
